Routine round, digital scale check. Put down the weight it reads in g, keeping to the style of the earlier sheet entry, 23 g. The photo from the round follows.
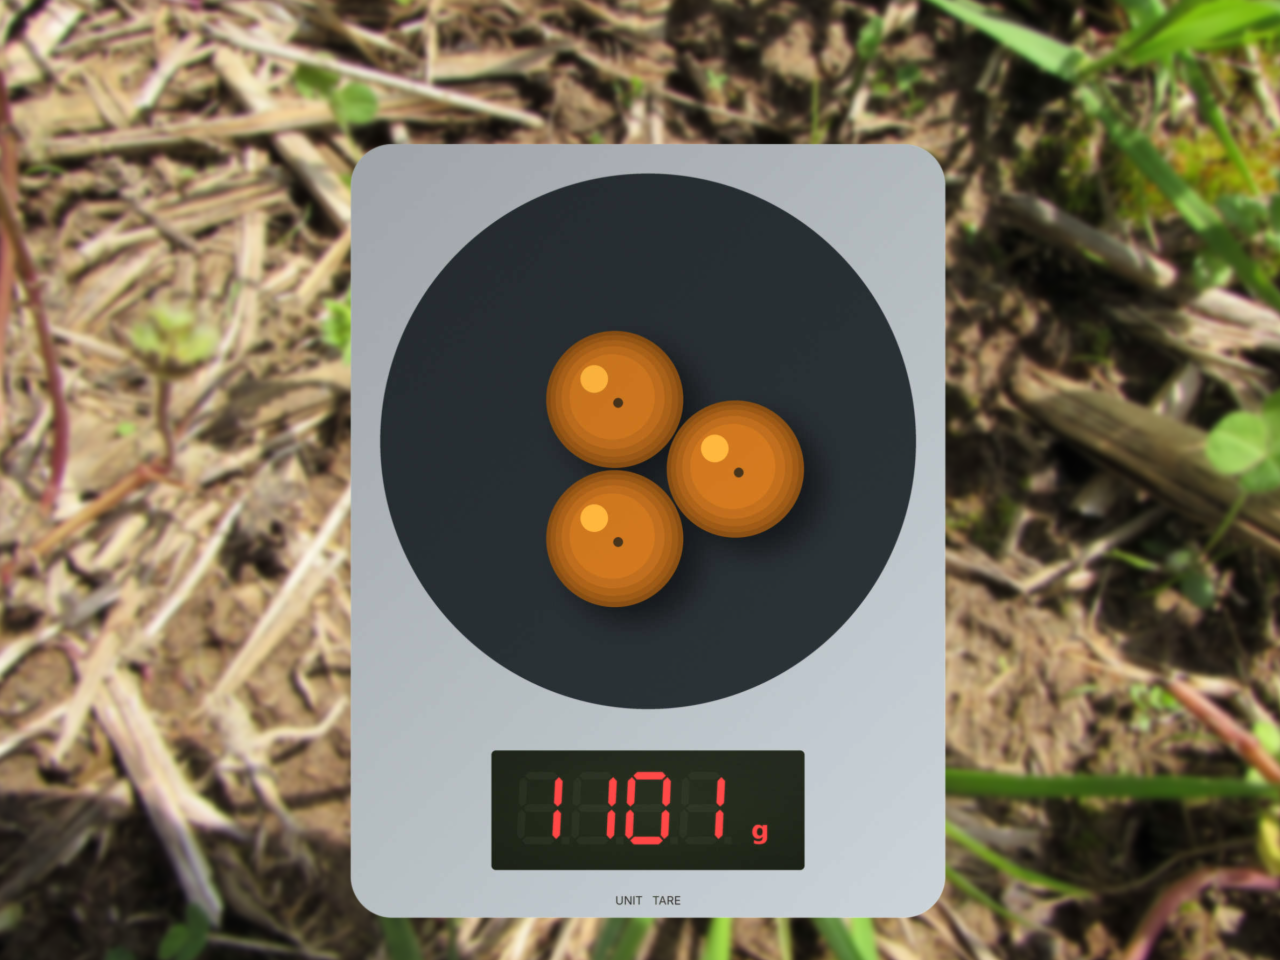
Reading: 1101 g
